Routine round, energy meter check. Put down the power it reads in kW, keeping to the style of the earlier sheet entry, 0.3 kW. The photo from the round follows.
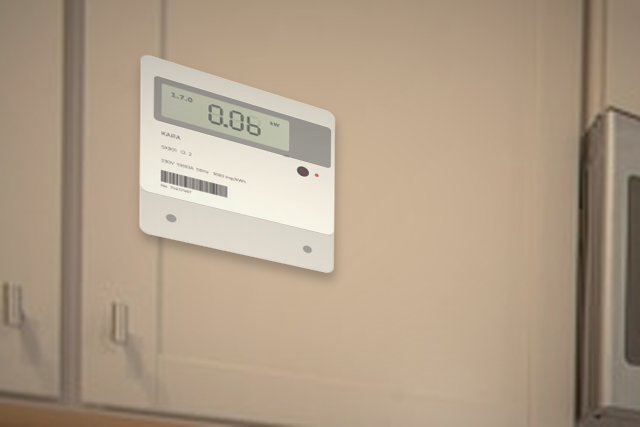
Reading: 0.06 kW
